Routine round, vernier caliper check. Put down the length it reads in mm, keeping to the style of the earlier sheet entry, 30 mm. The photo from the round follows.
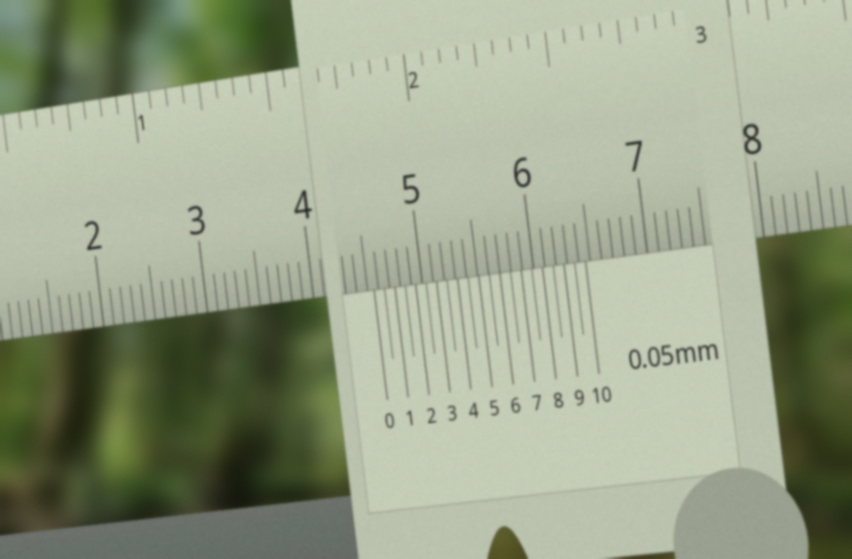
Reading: 45.6 mm
